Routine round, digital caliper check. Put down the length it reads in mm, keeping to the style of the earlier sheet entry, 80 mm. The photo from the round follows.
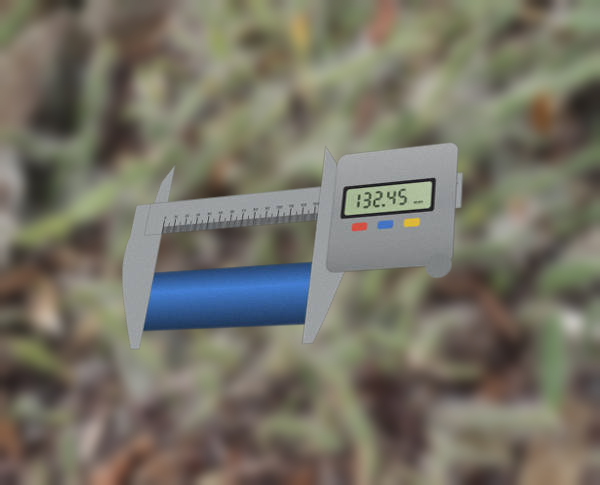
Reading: 132.45 mm
